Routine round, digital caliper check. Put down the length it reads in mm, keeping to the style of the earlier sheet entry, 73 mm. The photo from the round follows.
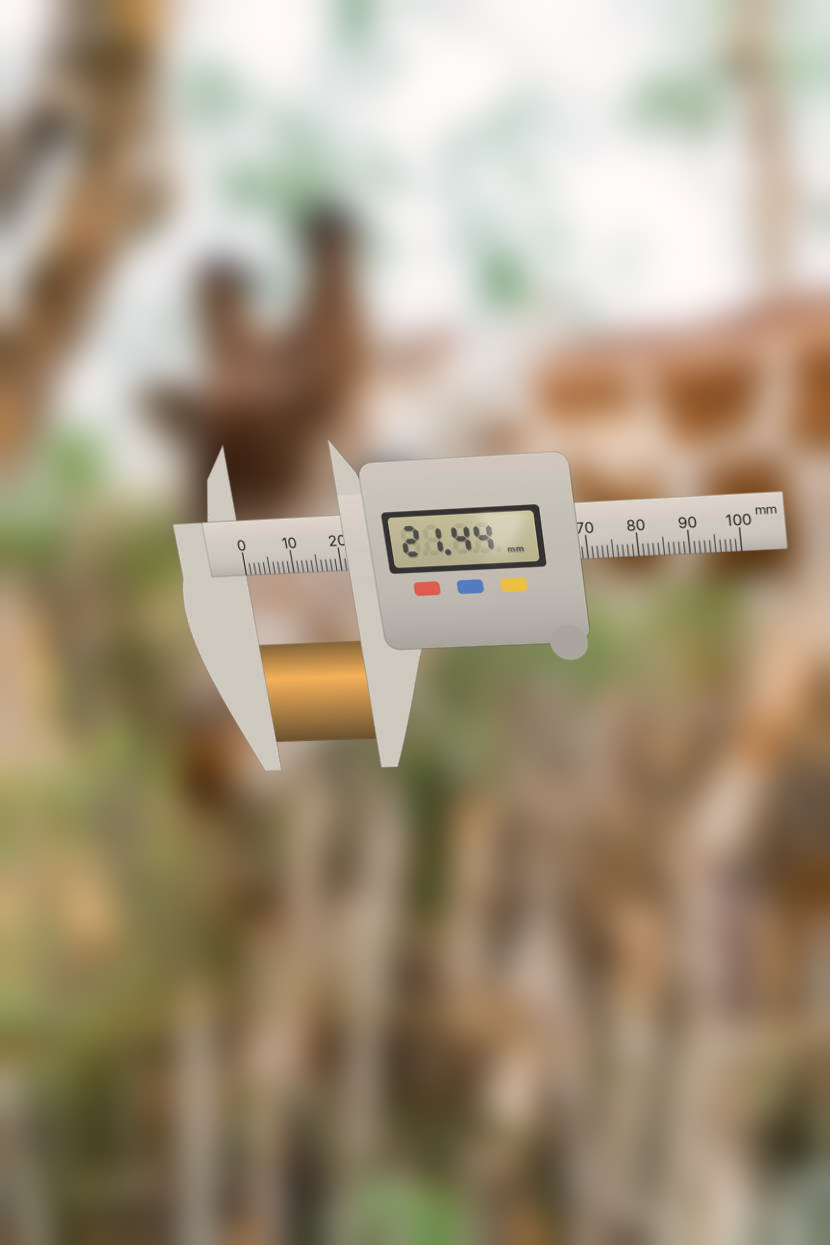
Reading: 21.44 mm
